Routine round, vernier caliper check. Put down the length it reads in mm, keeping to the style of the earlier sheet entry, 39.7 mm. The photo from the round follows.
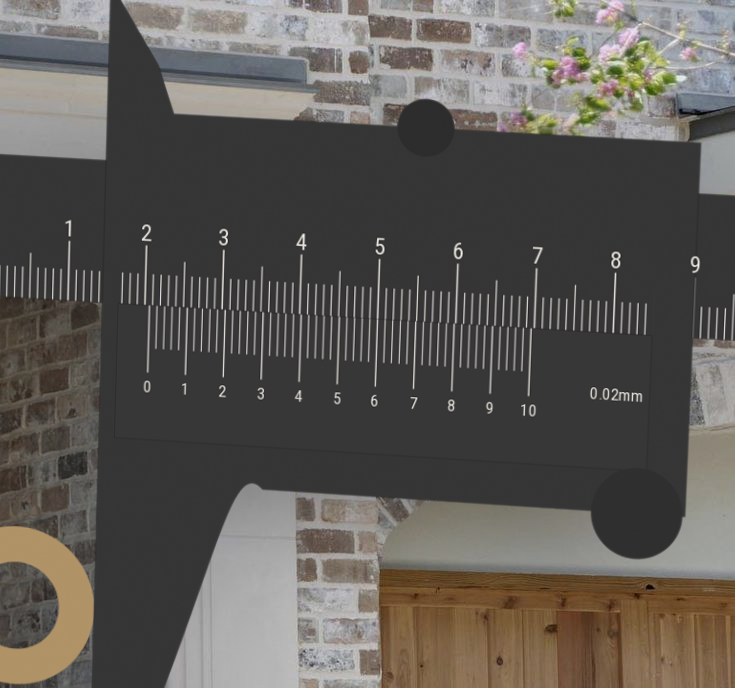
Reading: 20.6 mm
